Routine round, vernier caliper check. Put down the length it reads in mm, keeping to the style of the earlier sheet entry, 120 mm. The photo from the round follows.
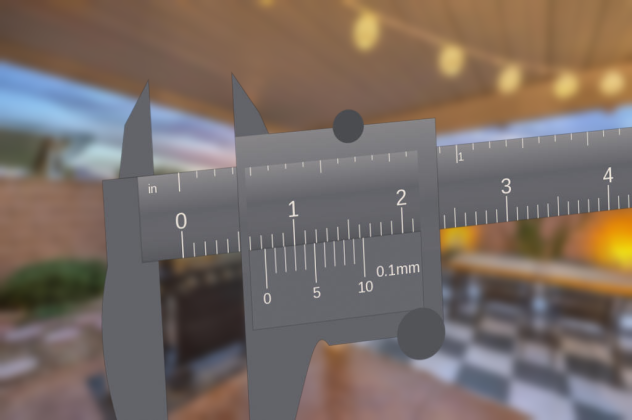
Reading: 7.3 mm
